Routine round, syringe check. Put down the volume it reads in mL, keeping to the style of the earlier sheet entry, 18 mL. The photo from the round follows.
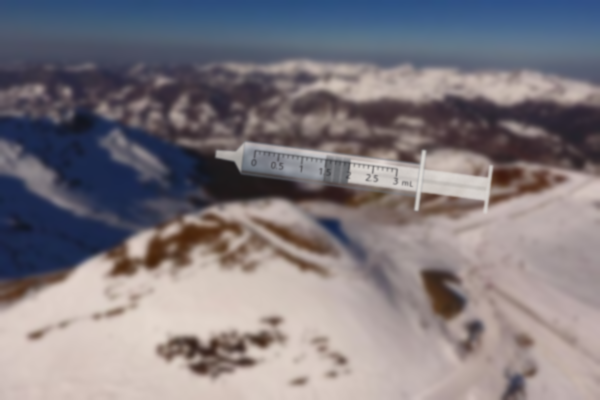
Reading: 1.5 mL
